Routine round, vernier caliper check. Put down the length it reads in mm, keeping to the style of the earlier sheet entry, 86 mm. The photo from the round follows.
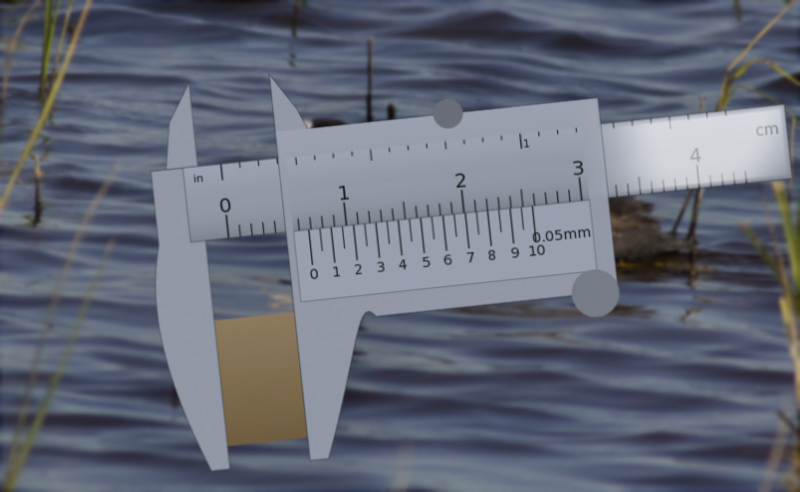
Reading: 6.8 mm
